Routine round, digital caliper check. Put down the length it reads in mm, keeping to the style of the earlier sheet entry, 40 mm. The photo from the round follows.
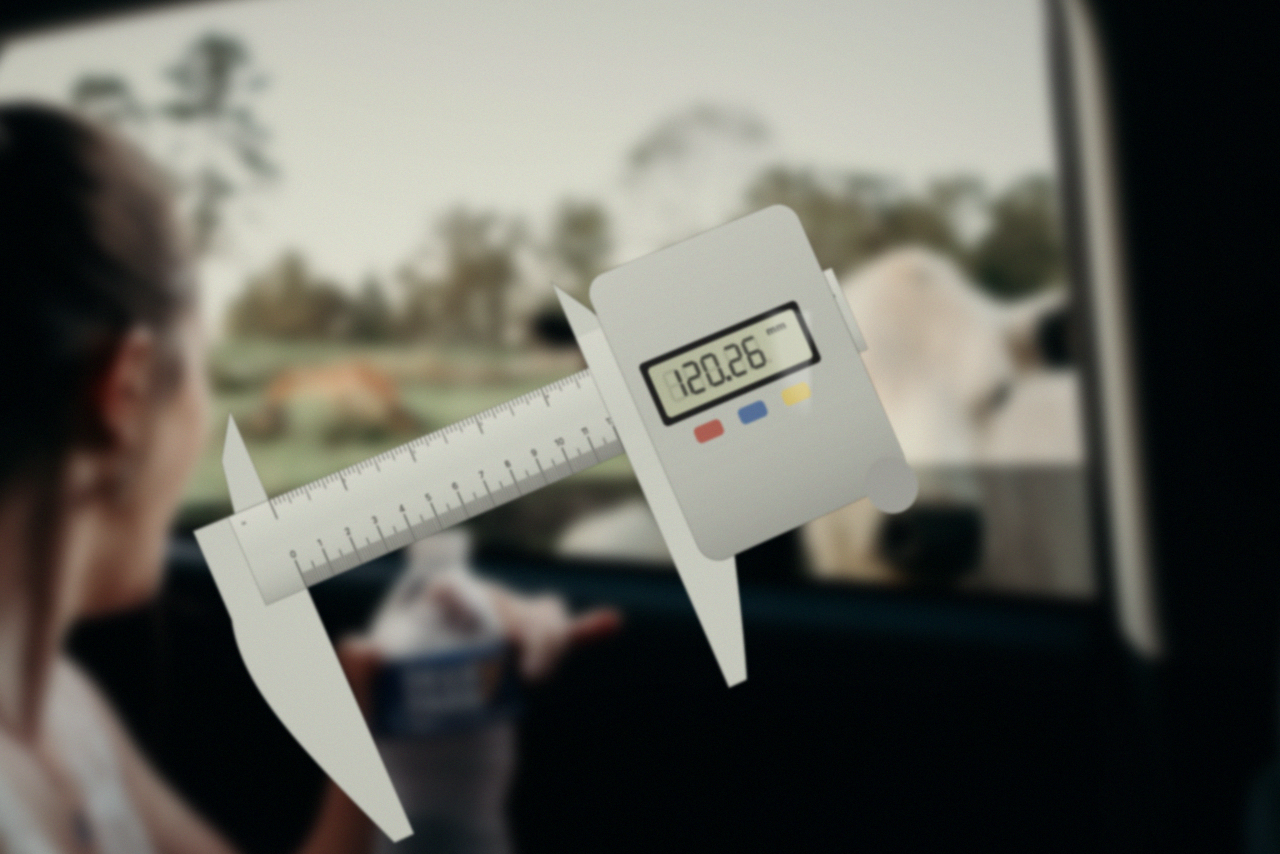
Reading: 120.26 mm
